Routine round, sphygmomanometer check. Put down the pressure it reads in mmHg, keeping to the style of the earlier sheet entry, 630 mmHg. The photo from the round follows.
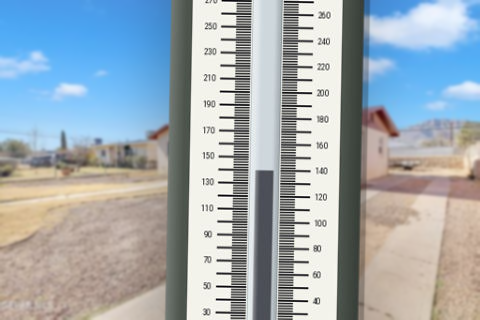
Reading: 140 mmHg
